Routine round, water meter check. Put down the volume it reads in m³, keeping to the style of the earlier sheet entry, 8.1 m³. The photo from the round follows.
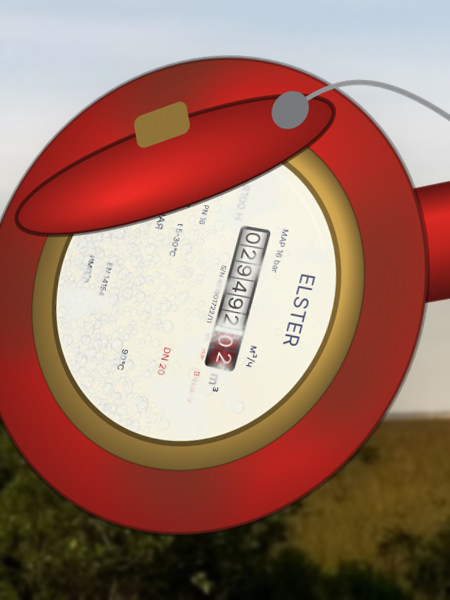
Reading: 29492.02 m³
